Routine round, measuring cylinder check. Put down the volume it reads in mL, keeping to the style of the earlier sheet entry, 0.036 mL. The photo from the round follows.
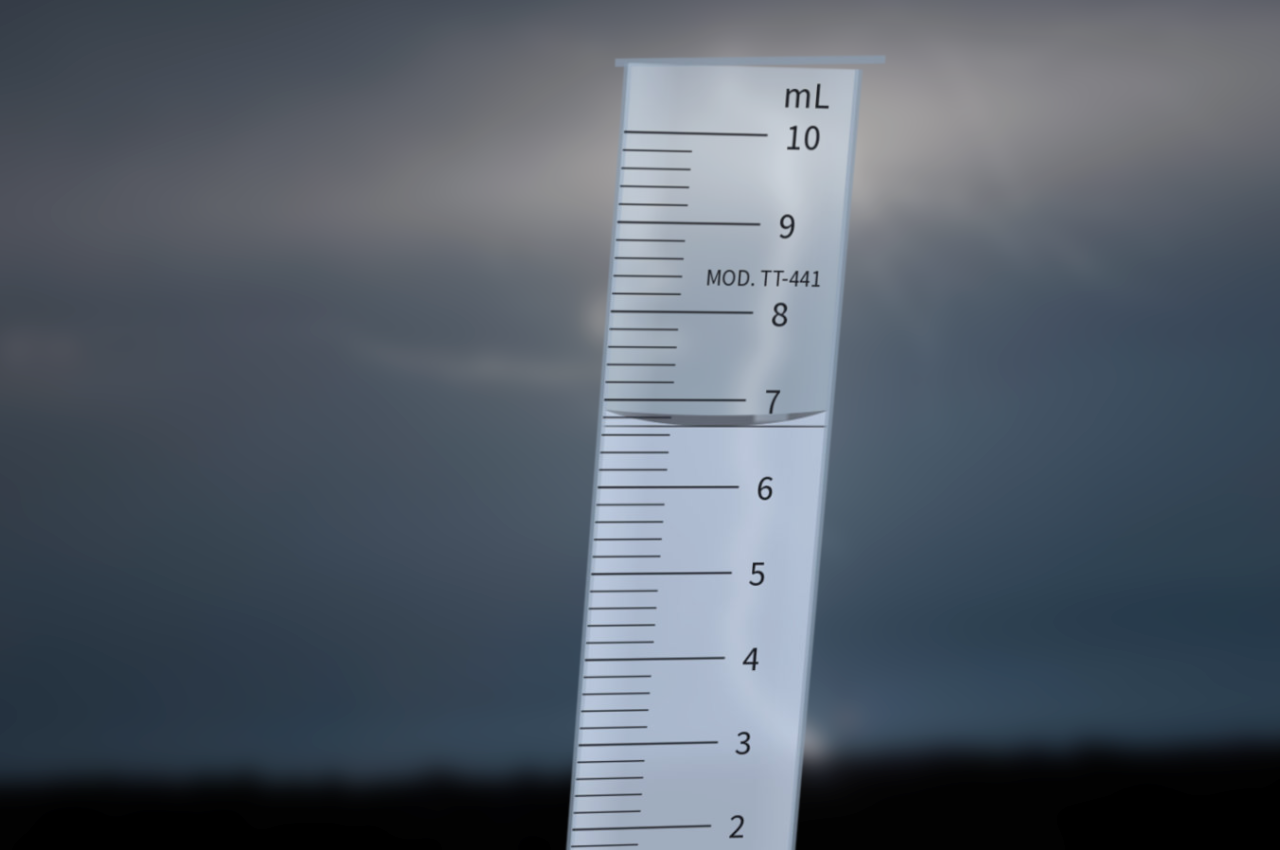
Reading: 6.7 mL
